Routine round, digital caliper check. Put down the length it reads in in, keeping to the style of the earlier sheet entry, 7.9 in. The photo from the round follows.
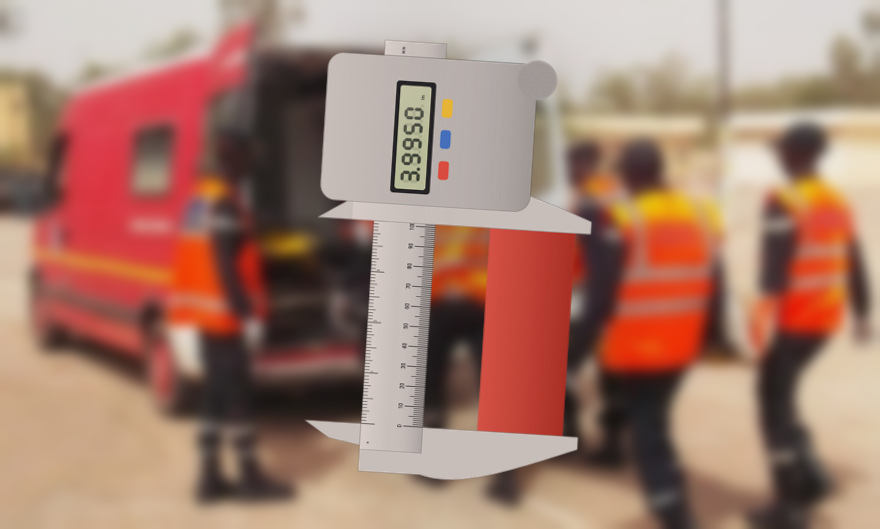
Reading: 3.9950 in
